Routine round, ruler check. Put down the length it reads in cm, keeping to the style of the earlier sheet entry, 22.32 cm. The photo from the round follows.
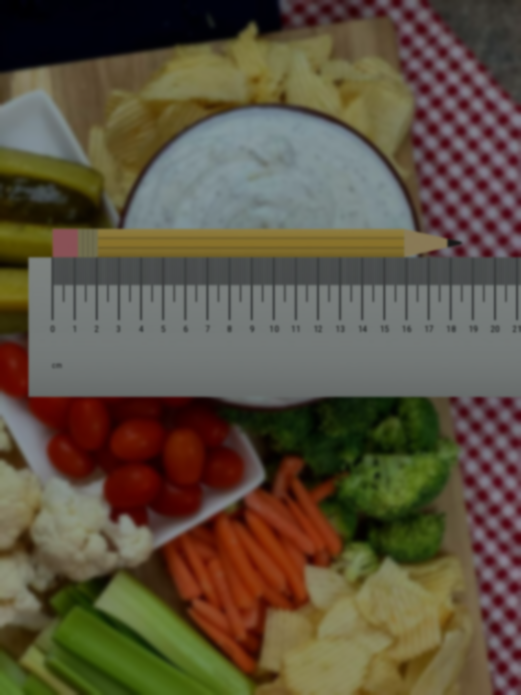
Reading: 18.5 cm
